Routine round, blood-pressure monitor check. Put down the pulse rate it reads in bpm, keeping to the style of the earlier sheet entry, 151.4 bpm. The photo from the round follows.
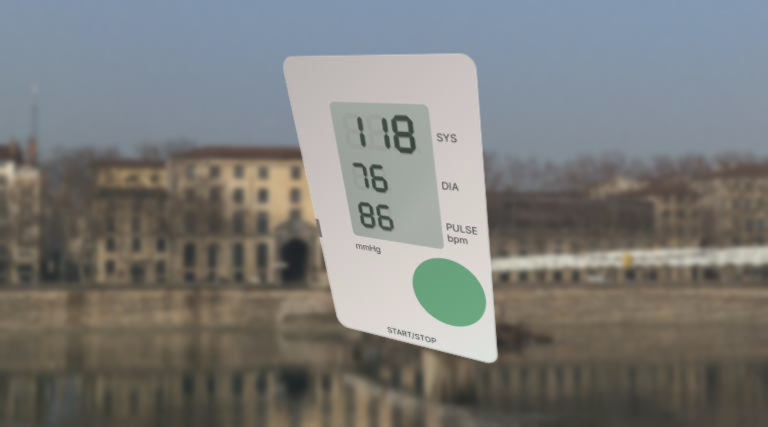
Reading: 86 bpm
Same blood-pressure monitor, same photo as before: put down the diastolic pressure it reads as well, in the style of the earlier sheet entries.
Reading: 76 mmHg
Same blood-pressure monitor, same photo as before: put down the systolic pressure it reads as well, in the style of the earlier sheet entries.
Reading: 118 mmHg
